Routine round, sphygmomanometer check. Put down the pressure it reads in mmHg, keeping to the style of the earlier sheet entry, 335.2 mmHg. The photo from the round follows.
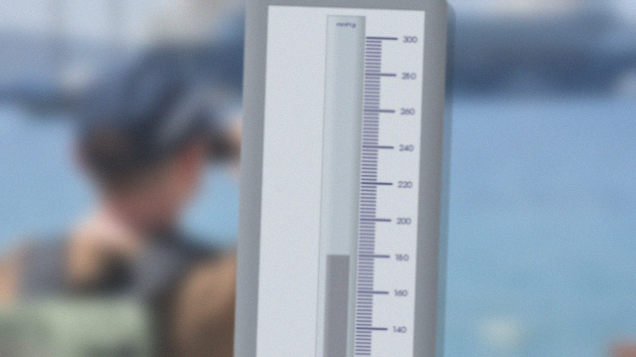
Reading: 180 mmHg
